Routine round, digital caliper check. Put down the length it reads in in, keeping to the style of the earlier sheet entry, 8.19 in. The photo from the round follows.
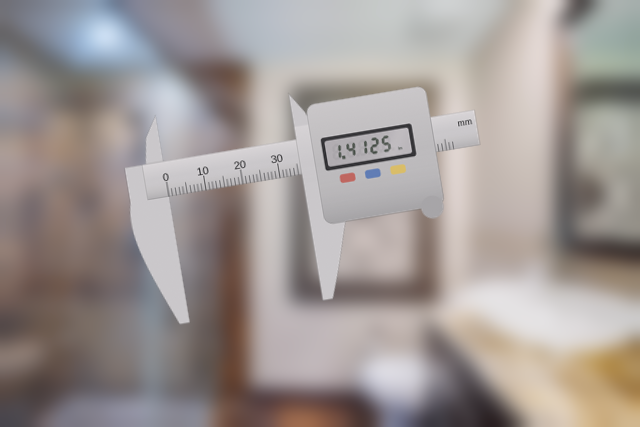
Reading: 1.4125 in
